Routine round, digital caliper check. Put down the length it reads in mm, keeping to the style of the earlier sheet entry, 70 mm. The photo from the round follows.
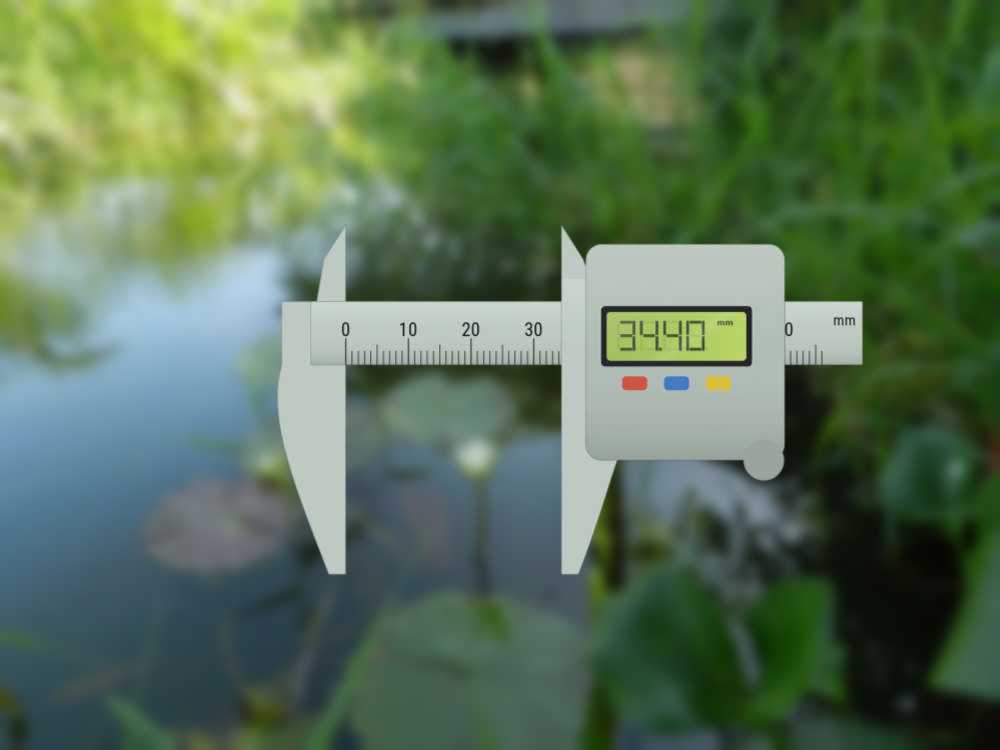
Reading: 34.40 mm
